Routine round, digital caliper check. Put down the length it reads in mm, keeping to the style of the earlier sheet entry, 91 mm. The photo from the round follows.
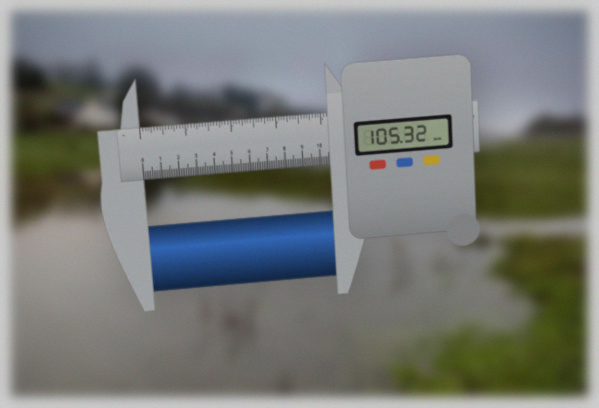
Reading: 105.32 mm
